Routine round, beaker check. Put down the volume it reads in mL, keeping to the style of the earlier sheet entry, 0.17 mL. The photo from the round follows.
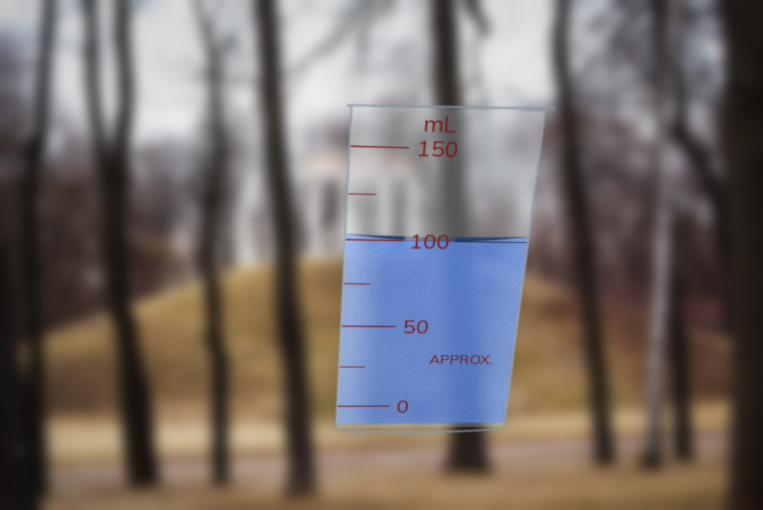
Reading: 100 mL
